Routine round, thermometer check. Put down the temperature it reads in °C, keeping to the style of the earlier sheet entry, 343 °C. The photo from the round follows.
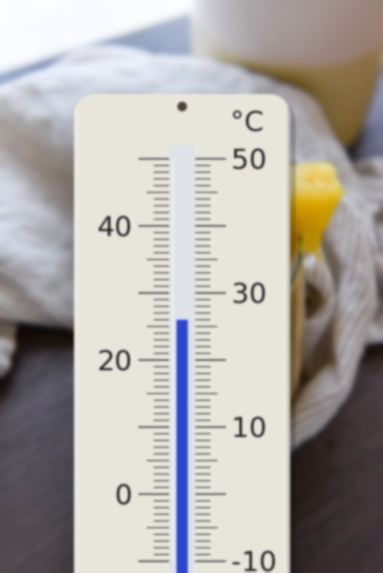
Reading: 26 °C
